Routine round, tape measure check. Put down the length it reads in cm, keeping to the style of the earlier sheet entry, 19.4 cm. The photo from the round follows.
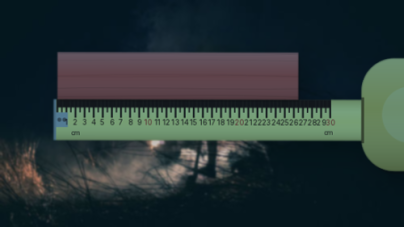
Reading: 26.5 cm
